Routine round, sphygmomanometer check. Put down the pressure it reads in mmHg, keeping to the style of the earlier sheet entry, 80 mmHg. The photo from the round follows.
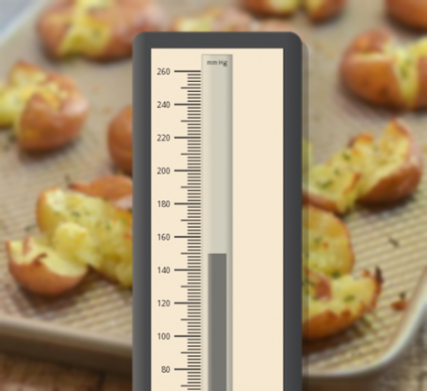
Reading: 150 mmHg
